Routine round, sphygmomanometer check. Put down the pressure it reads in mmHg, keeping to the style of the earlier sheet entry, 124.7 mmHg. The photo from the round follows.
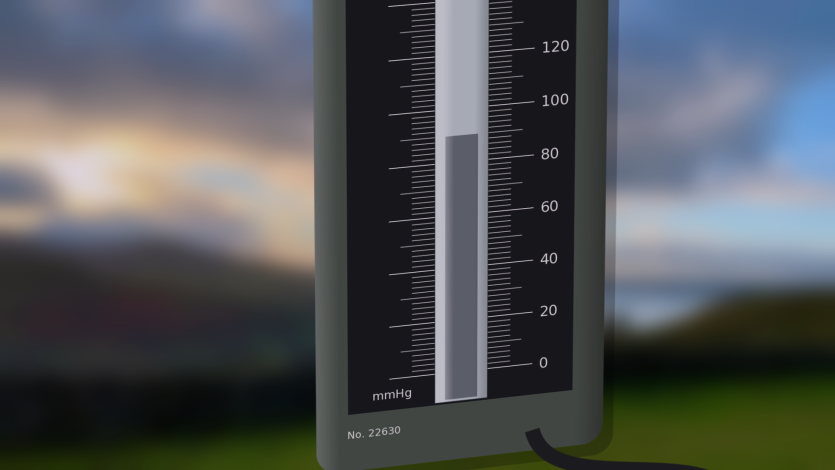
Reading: 90 mmHg
